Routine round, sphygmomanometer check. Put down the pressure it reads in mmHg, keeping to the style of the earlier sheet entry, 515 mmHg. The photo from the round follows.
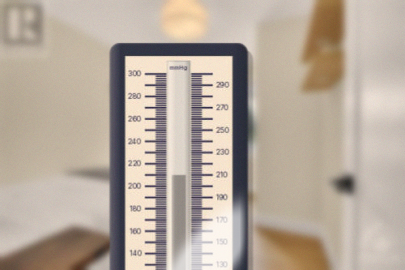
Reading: 210 mmHg
